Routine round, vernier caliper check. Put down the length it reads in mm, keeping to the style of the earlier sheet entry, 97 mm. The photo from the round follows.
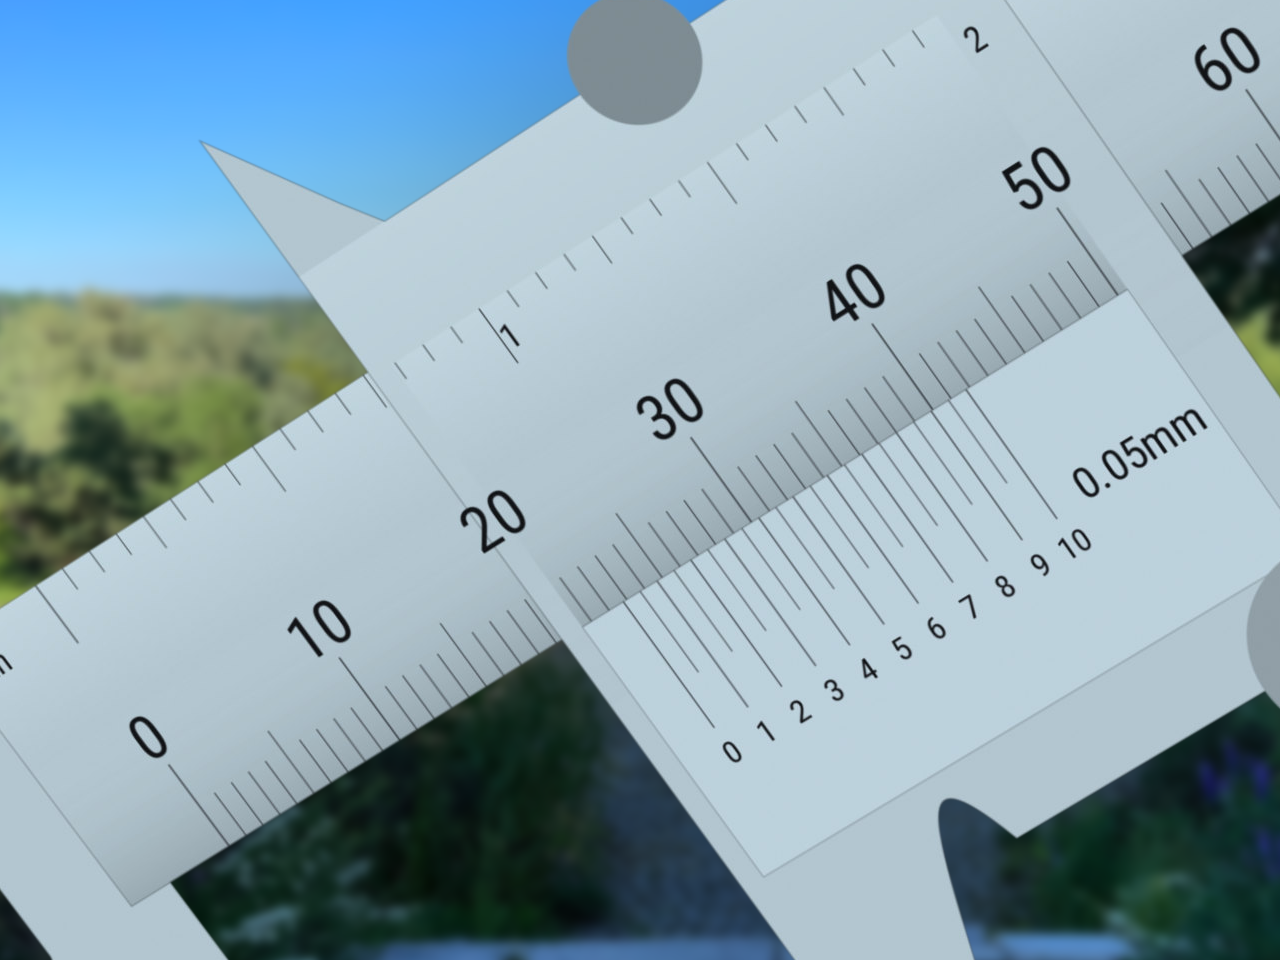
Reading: 22.8 mm
